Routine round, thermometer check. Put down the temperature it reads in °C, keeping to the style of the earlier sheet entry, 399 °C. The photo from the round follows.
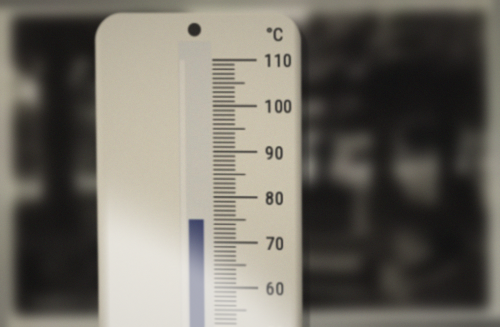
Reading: 75 °C
